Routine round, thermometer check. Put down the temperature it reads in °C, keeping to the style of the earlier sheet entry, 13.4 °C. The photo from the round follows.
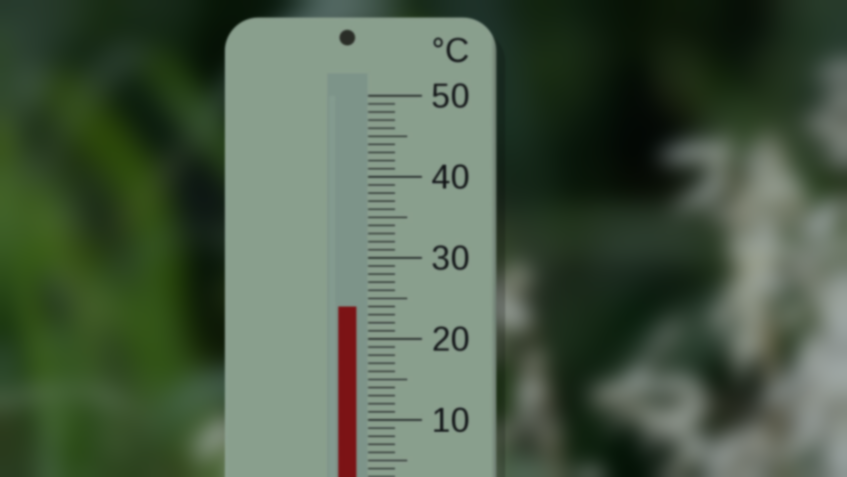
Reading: 24 °C
